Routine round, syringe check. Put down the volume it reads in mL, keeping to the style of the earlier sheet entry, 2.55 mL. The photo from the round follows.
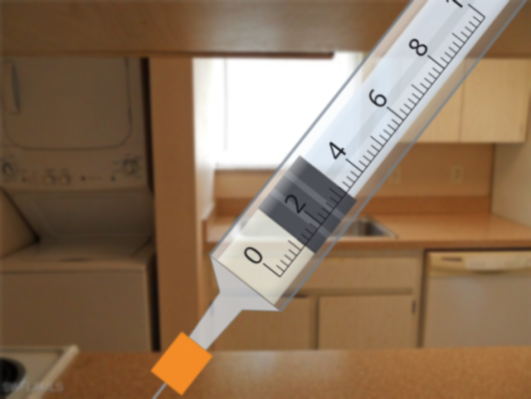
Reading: 1.2 mL
